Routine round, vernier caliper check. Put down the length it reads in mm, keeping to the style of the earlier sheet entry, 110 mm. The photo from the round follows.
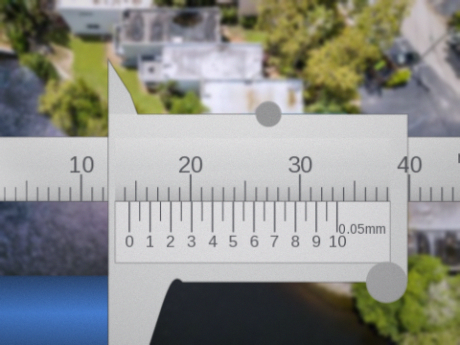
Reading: 14.4 mm
